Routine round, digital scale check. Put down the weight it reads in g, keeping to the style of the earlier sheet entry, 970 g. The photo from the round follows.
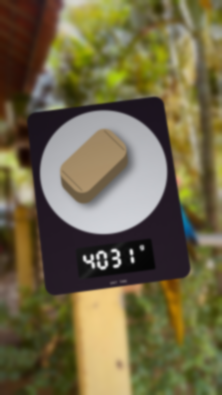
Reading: 4031 g
